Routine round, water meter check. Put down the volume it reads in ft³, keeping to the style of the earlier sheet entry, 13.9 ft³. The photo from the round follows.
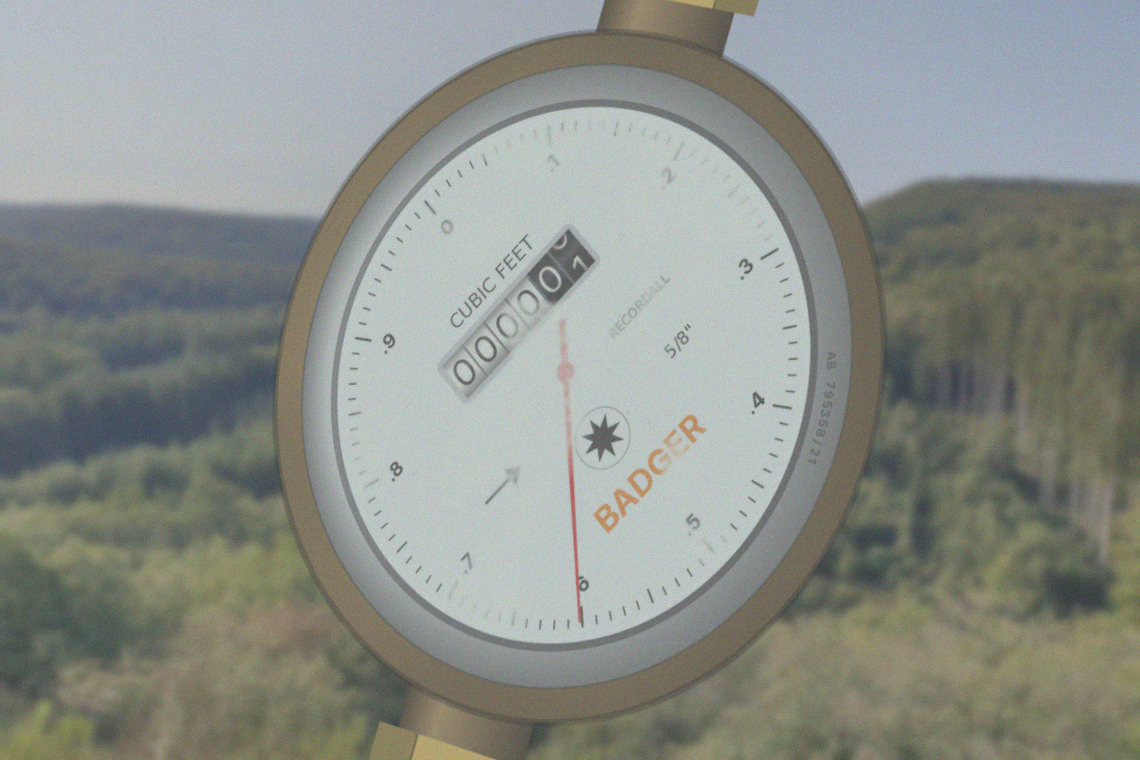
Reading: 0.60 ft³
